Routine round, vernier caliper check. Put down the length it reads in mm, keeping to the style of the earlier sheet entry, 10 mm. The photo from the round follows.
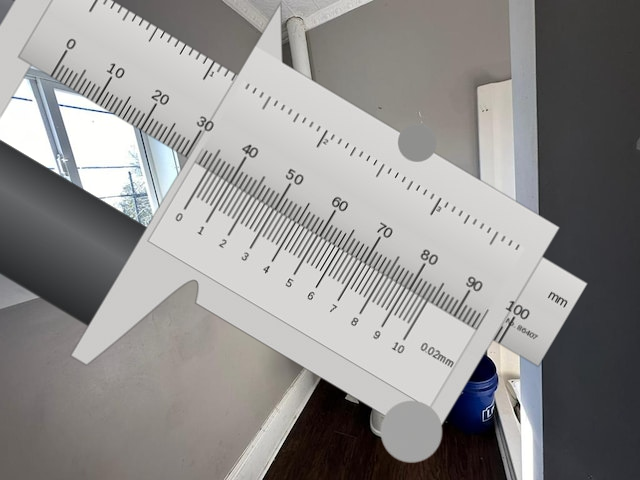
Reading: 35.0 mm
